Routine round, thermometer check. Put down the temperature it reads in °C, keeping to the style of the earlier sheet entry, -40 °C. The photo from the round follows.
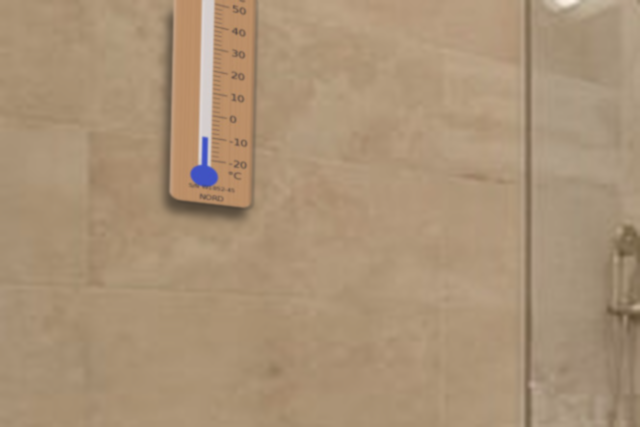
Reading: -10 °C
